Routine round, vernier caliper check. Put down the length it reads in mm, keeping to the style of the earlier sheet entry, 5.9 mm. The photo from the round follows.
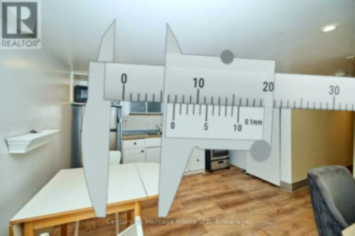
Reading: 6.8 mm
